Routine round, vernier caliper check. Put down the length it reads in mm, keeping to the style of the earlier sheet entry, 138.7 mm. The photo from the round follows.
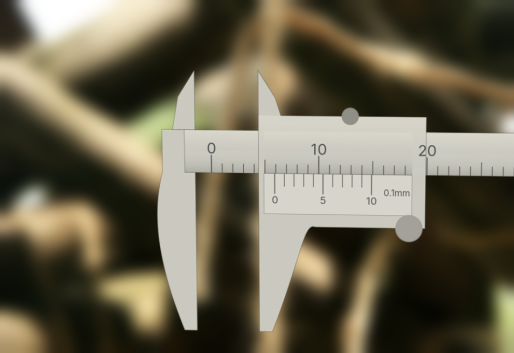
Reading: 5.9 mm
